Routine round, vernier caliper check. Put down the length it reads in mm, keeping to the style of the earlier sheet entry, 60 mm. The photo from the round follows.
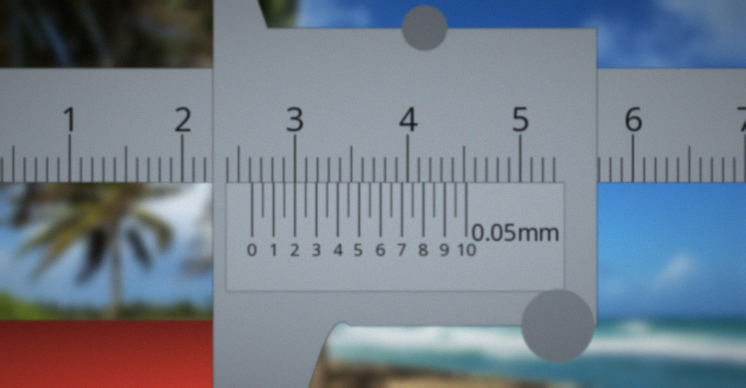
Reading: 26.2 mm
